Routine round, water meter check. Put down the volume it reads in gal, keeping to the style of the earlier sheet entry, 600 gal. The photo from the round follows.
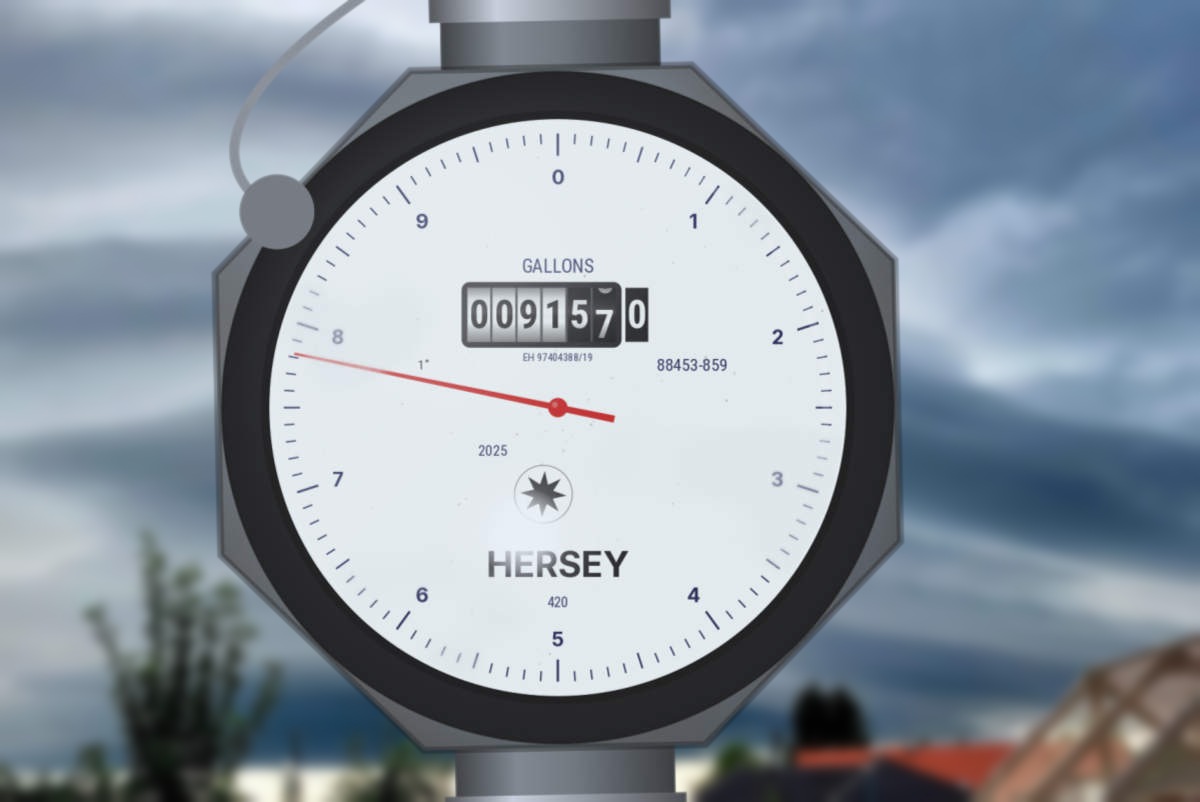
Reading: 91567.8 gal
